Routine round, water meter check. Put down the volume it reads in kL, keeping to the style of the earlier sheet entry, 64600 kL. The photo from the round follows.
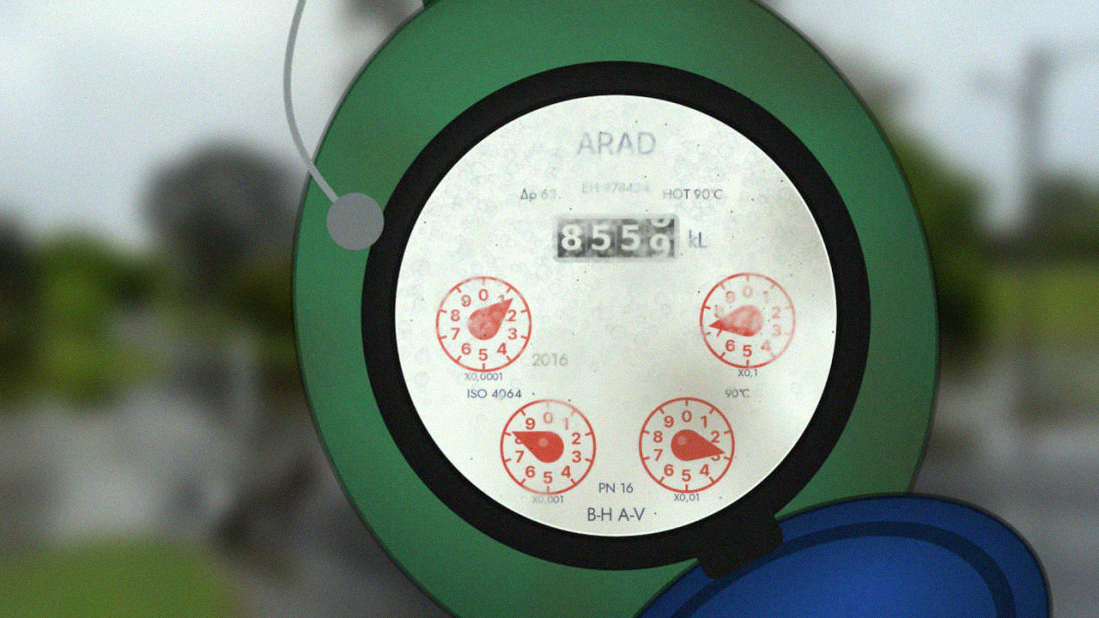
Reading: 8558.7281 kL
